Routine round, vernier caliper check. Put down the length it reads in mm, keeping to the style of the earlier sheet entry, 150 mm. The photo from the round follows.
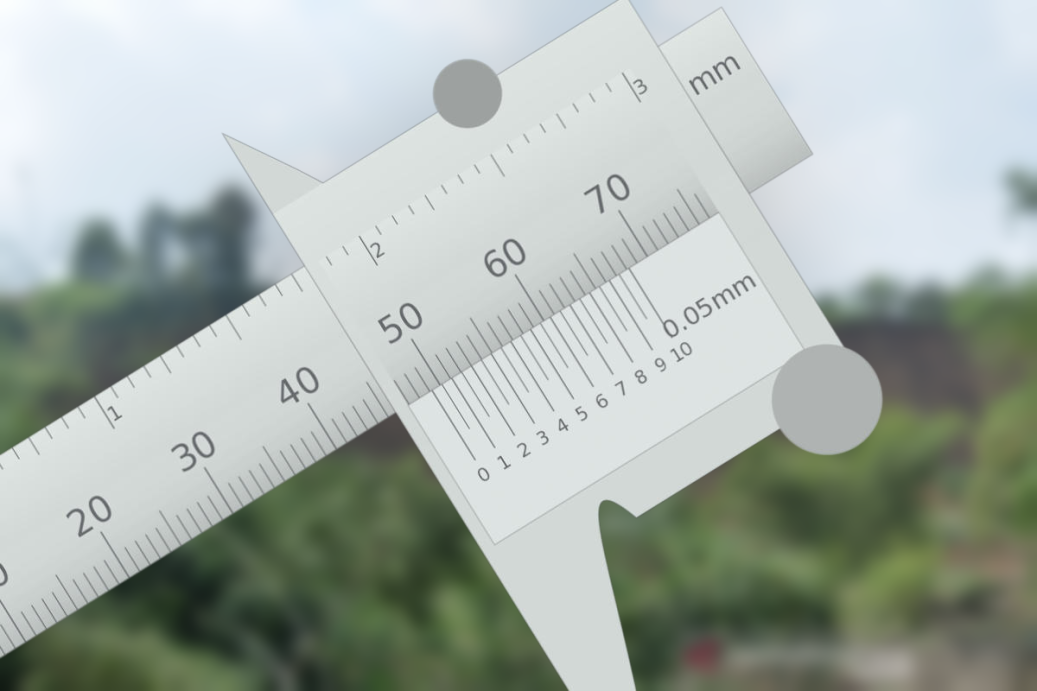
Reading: 49.2 mm
